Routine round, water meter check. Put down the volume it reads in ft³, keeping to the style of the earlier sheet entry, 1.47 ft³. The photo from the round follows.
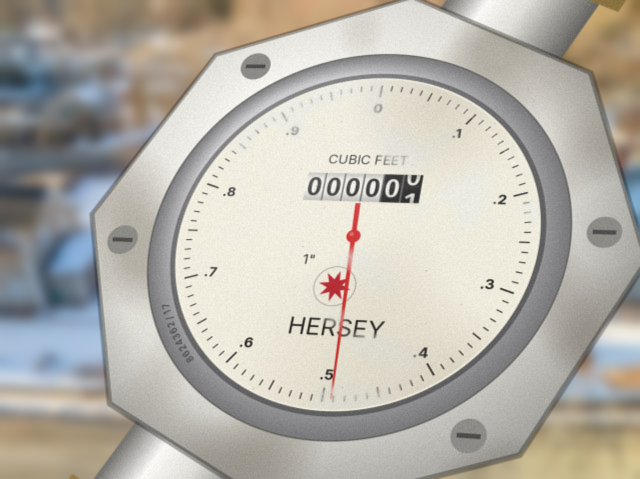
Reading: 0.49 ft³
